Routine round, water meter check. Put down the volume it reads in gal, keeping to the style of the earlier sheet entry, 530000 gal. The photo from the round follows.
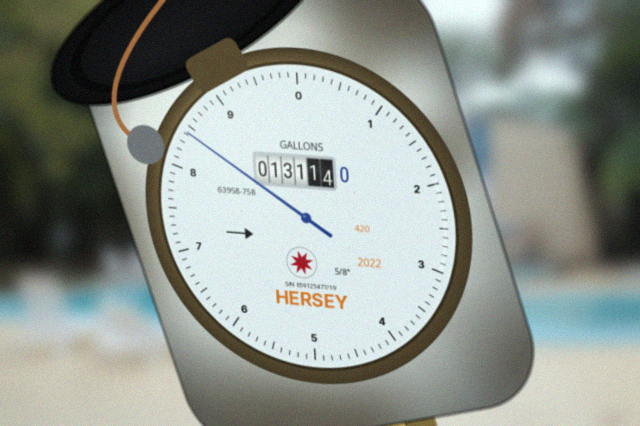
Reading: 131138.4 gal
